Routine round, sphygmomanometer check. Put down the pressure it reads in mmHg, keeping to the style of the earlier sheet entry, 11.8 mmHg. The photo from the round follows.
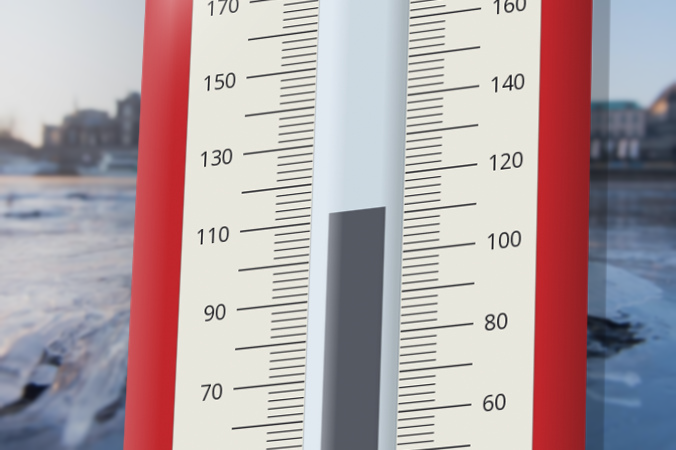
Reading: 112 mmHg
